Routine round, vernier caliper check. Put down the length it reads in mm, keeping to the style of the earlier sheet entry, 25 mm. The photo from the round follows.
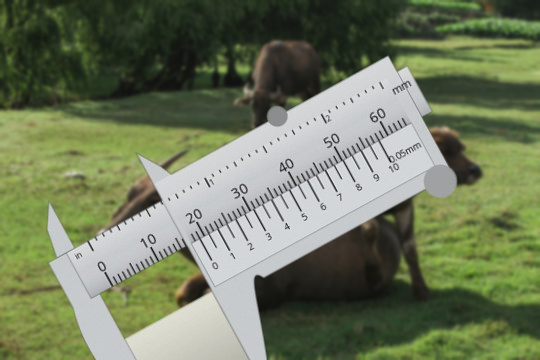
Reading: 19.0 mm
